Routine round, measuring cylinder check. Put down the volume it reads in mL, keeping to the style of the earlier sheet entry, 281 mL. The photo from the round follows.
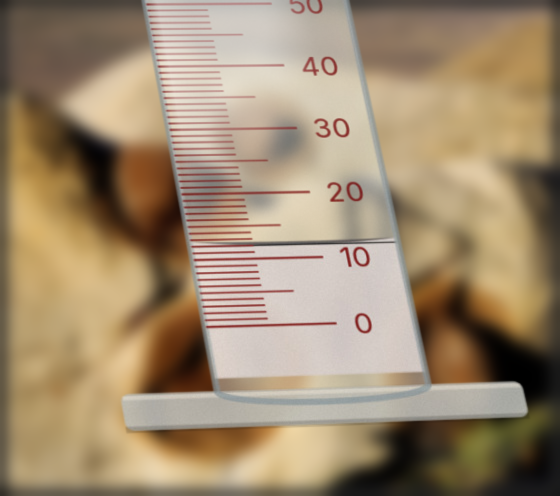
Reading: 12 mL
